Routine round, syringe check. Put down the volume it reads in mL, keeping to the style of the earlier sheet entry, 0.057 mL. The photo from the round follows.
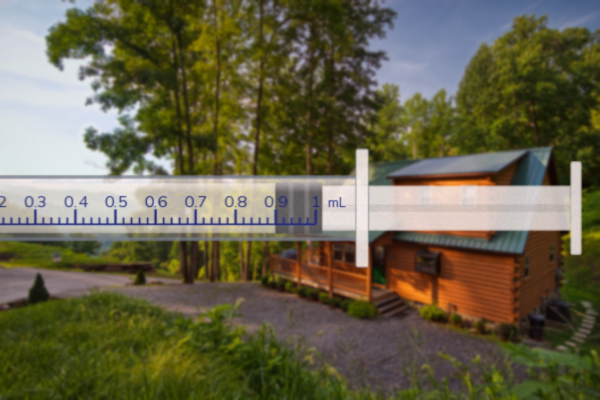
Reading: 0.9 mL
